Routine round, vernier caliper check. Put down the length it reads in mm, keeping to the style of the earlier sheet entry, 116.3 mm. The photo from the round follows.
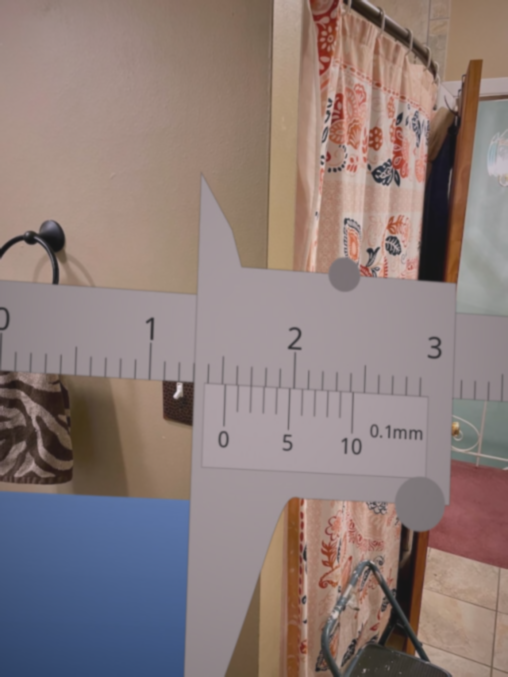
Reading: 15.2 mm
